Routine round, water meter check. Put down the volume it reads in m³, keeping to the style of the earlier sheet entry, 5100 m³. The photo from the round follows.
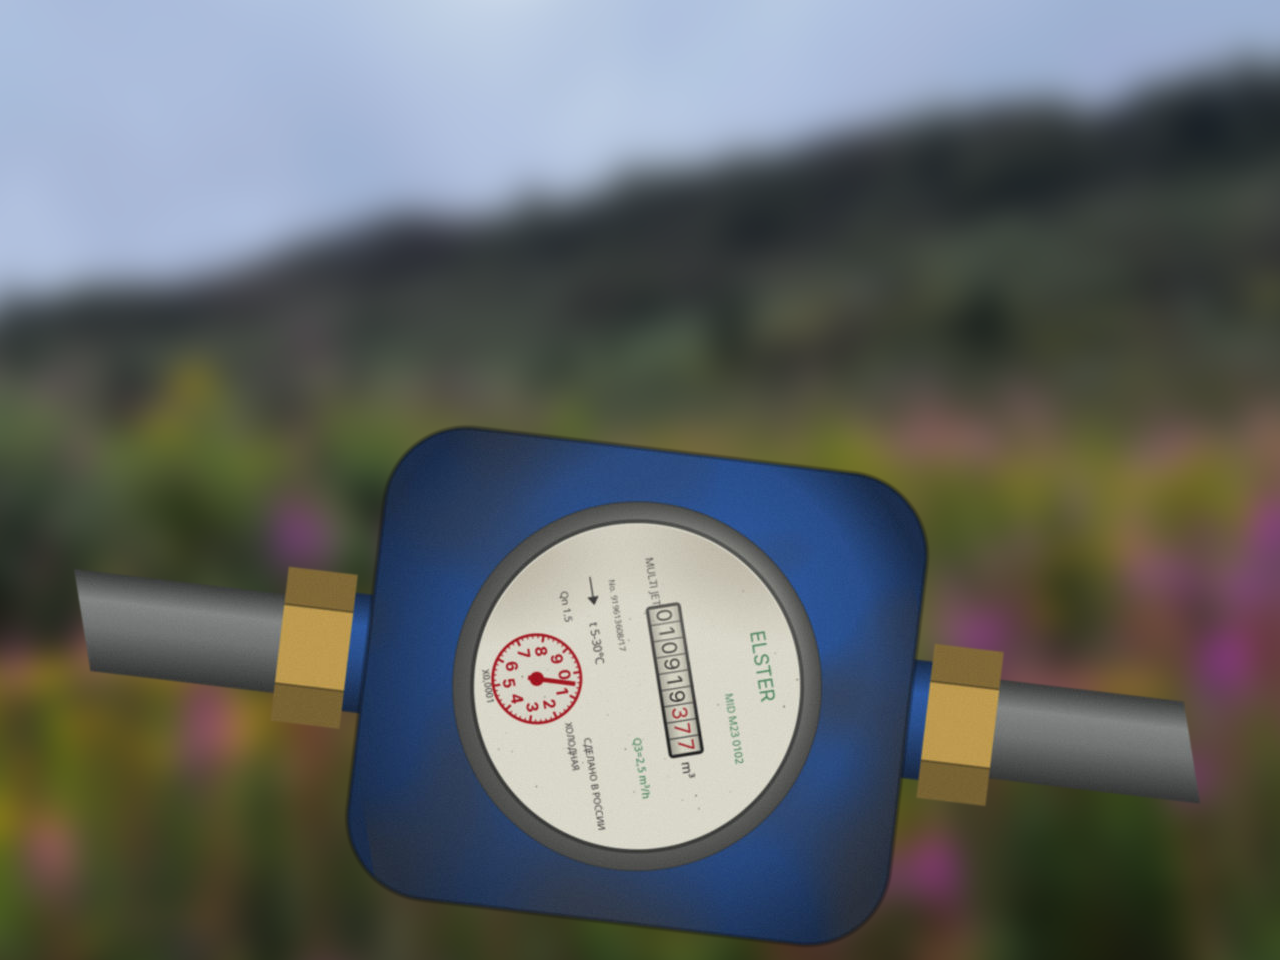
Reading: 10919.3770 m³
